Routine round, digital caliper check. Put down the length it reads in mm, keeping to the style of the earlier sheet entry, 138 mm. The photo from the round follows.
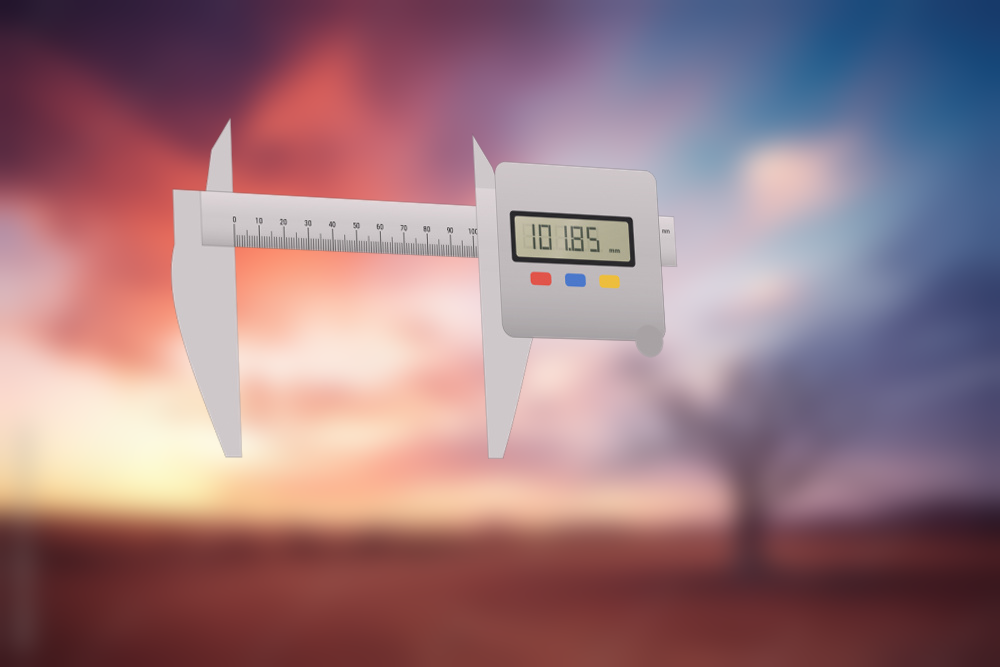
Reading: 101.85 mm
